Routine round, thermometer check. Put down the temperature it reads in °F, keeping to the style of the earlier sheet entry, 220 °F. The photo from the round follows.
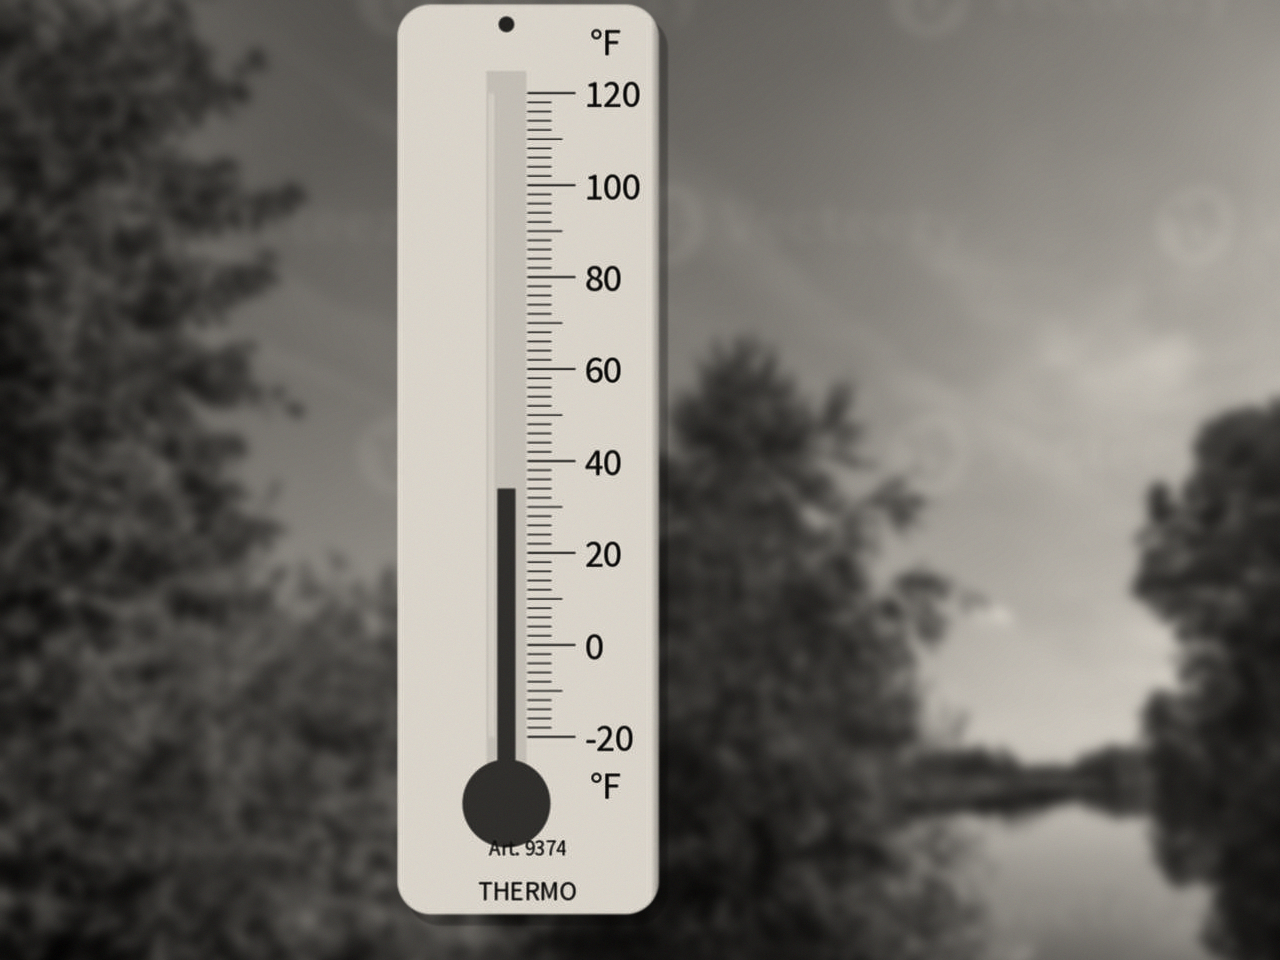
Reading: 34 °F
